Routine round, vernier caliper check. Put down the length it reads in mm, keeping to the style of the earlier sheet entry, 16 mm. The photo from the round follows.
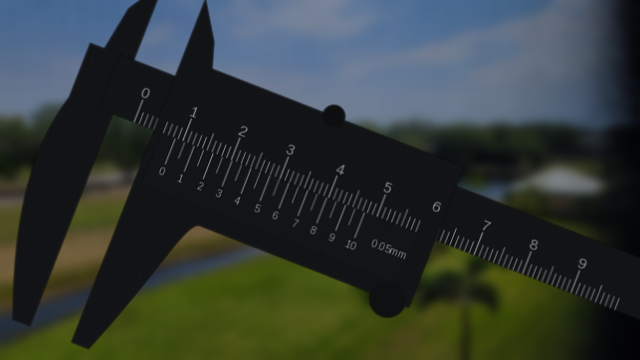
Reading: 8.5 mm
